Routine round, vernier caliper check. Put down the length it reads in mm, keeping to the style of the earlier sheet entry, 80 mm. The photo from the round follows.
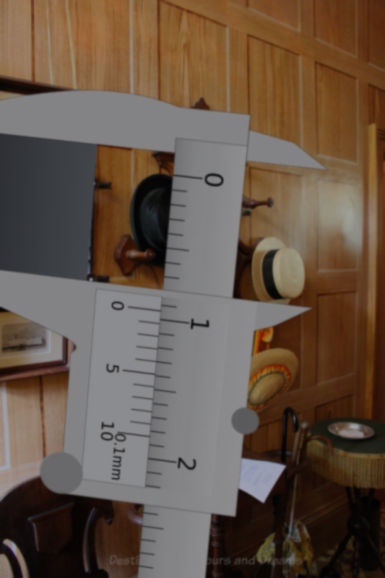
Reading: 9.4 mm
